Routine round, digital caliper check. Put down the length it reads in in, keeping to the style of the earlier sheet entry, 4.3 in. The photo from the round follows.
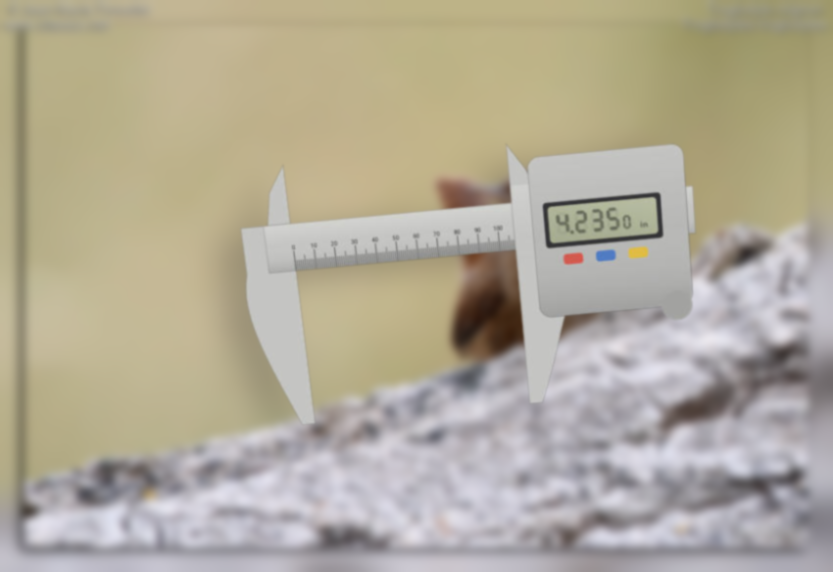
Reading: 4.2350 in
